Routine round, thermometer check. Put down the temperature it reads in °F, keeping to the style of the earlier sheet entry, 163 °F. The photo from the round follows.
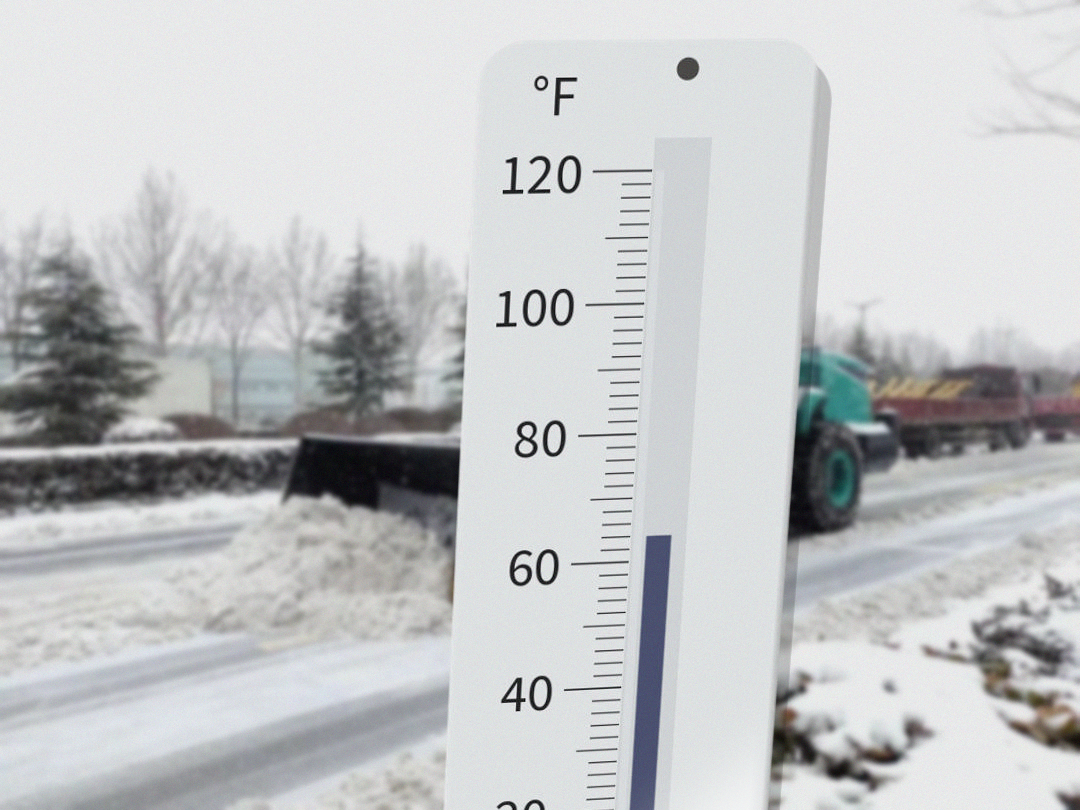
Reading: 64 °F
